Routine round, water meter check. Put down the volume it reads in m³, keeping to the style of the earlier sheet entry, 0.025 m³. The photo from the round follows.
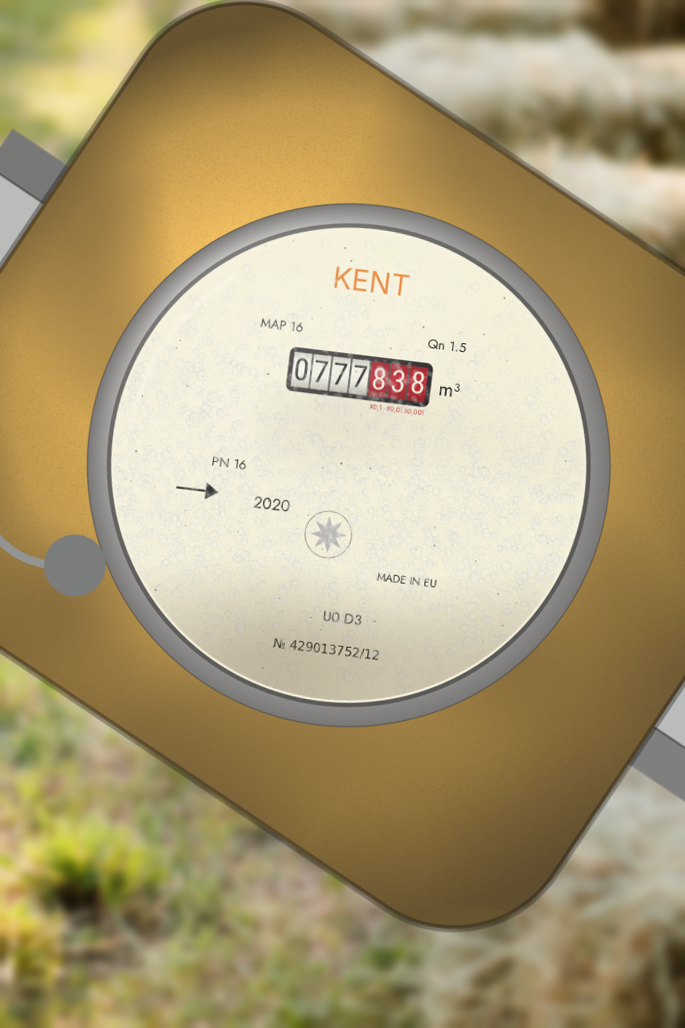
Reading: 777.838 m³
